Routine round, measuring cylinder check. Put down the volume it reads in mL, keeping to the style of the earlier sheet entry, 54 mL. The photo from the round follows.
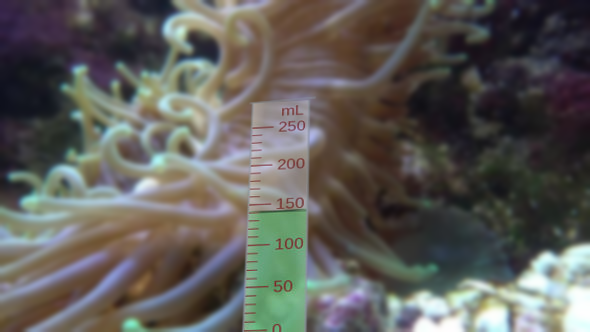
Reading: 140 mL
